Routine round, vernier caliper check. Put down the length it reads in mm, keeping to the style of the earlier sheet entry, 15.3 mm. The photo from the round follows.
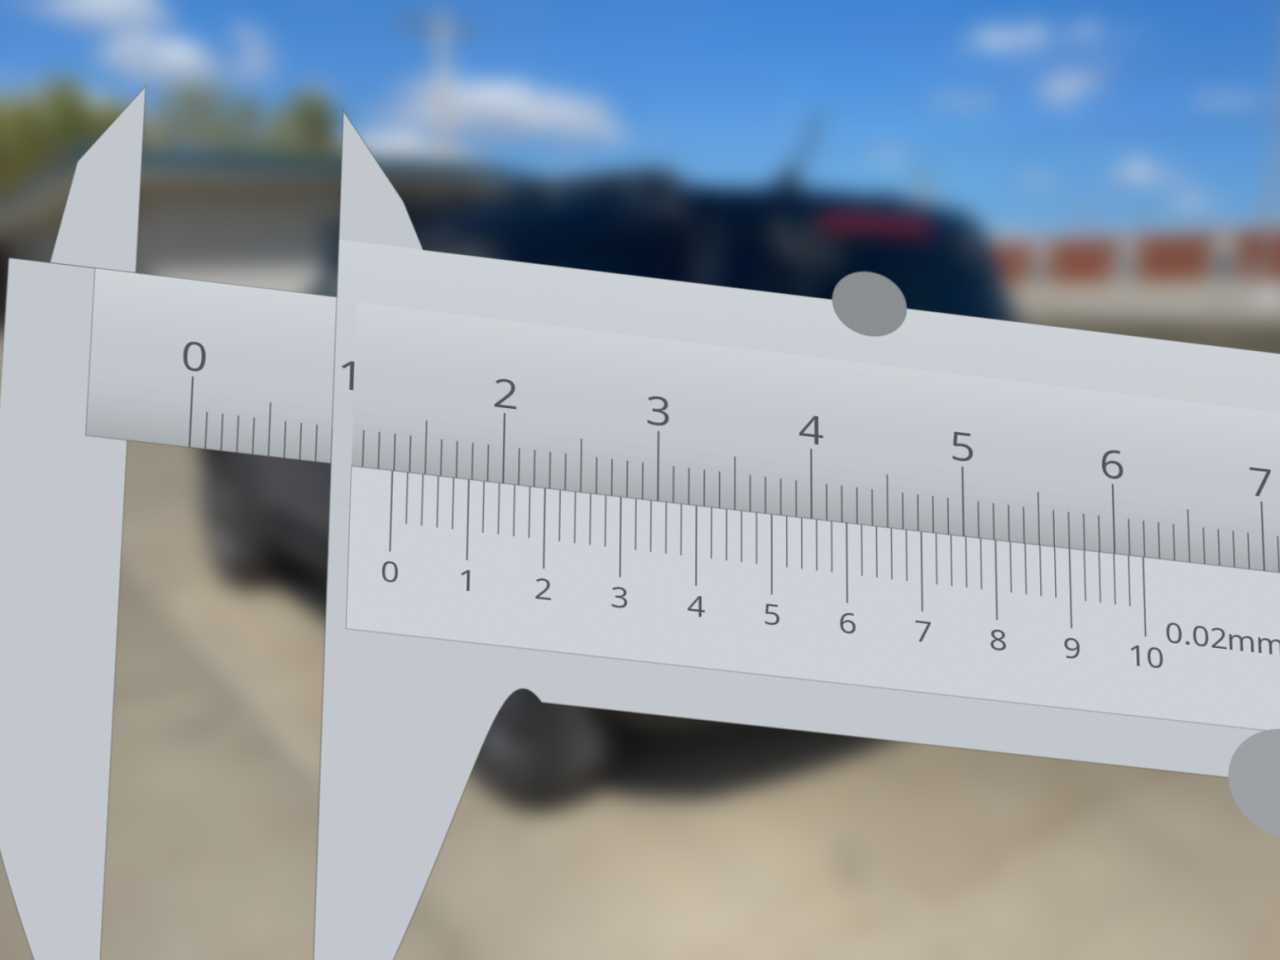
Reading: 12.9 mm
